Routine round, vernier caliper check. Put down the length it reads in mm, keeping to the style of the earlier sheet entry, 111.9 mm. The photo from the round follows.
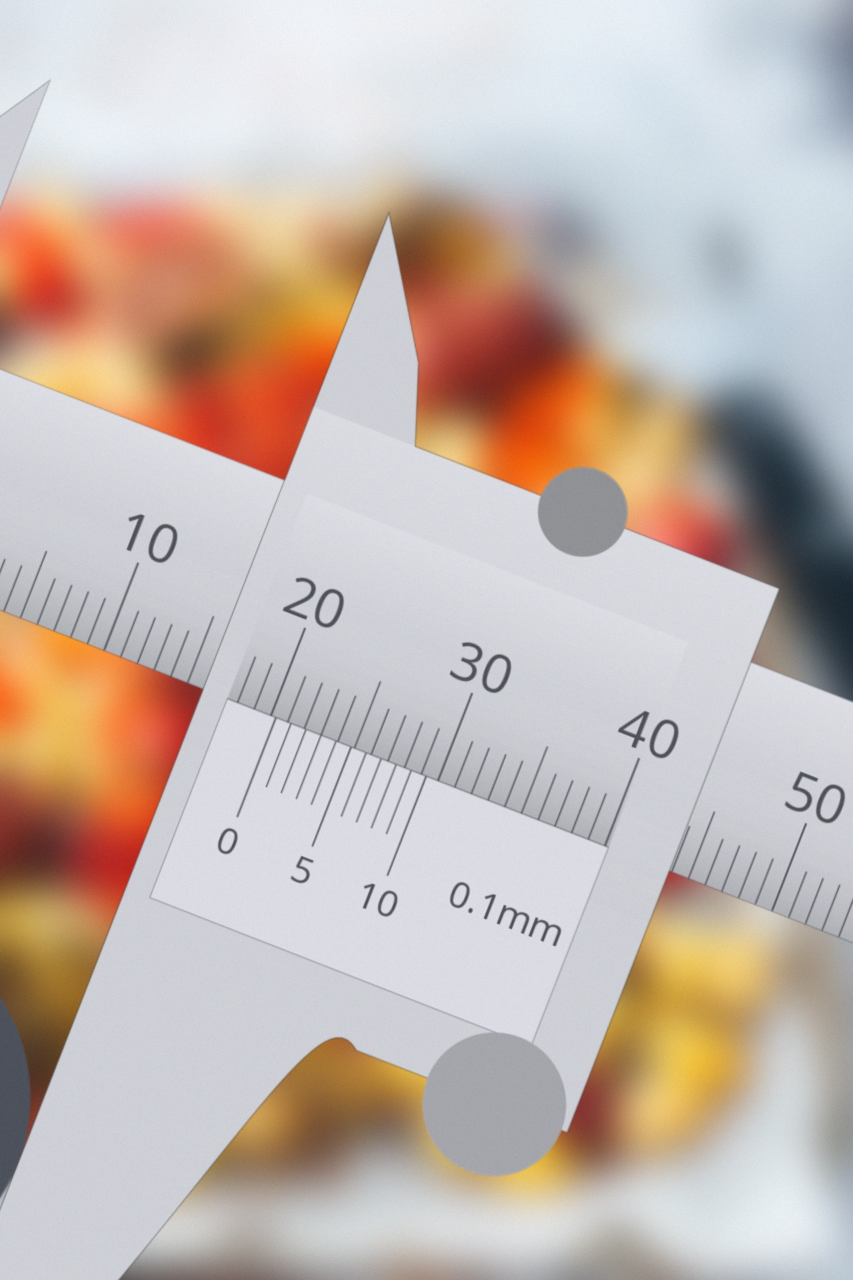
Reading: 20.3 mm
